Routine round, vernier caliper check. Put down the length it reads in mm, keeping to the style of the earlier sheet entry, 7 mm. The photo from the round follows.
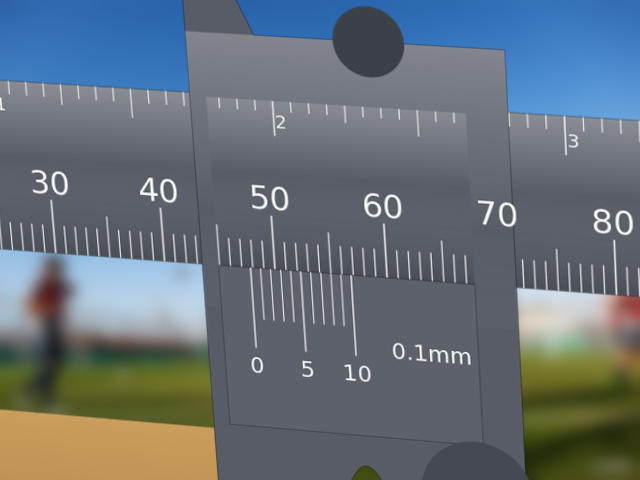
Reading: 47.8 mm
